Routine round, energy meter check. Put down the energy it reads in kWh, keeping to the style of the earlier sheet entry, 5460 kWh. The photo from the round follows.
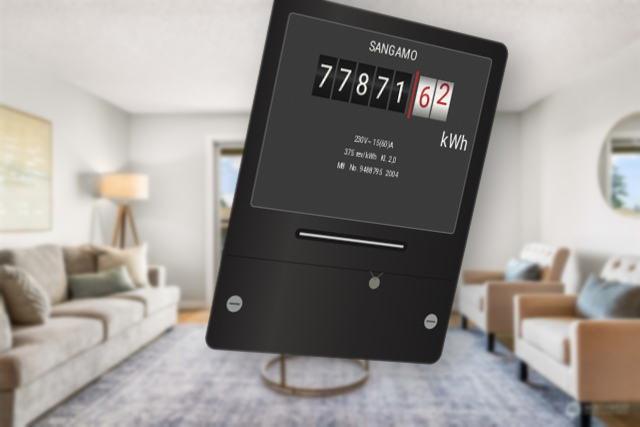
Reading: 77871.62 kWh
